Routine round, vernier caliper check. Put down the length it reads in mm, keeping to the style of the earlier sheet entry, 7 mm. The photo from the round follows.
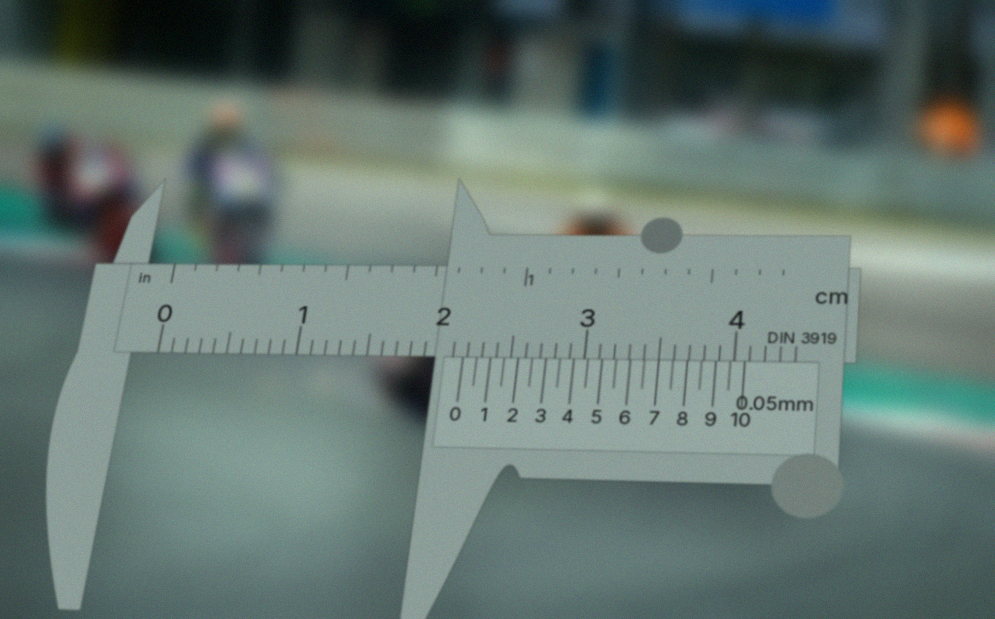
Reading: 21.7 mm
